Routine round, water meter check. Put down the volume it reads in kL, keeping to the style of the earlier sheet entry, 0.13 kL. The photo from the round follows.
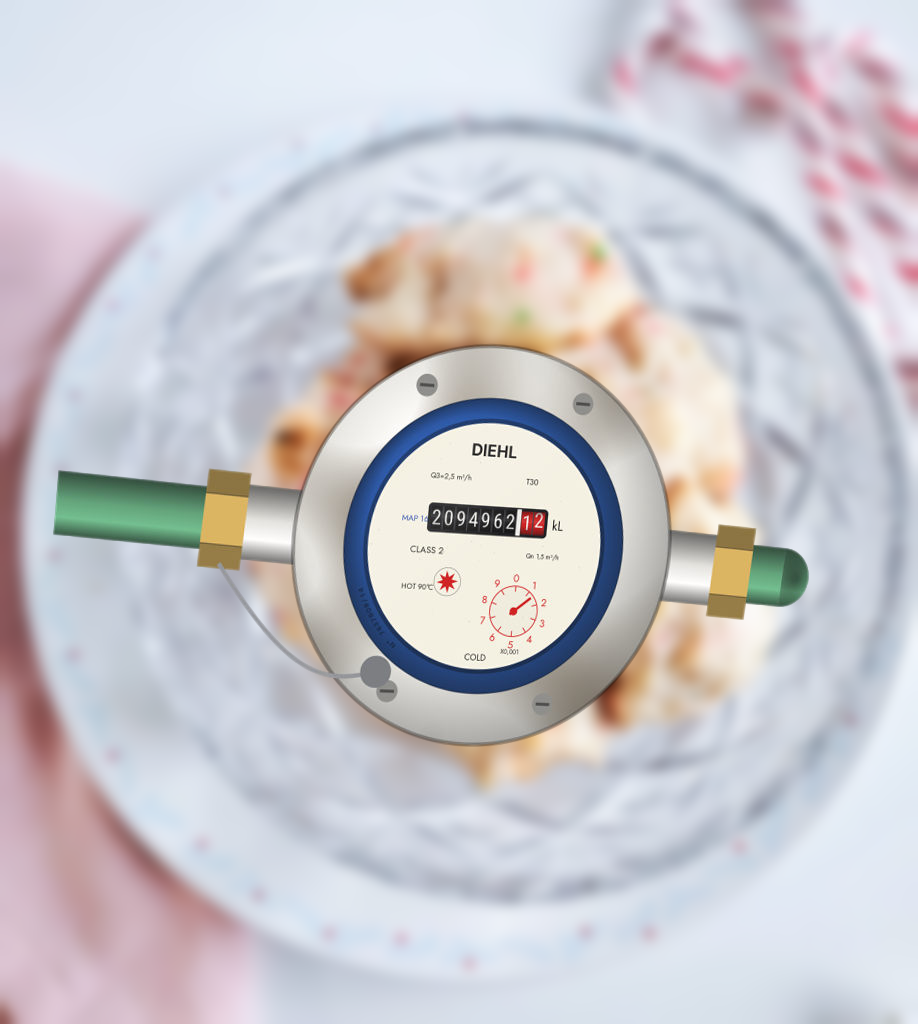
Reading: 2094962.121 kL
